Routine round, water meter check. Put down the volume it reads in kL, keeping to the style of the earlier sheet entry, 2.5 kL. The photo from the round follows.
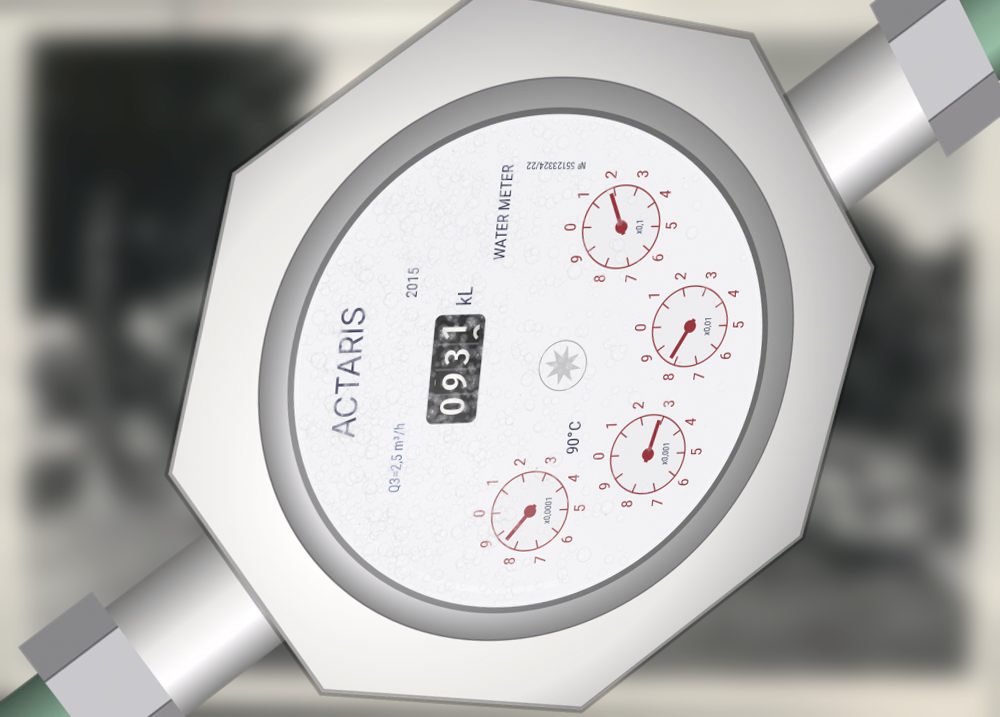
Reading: 931.1828 kL
